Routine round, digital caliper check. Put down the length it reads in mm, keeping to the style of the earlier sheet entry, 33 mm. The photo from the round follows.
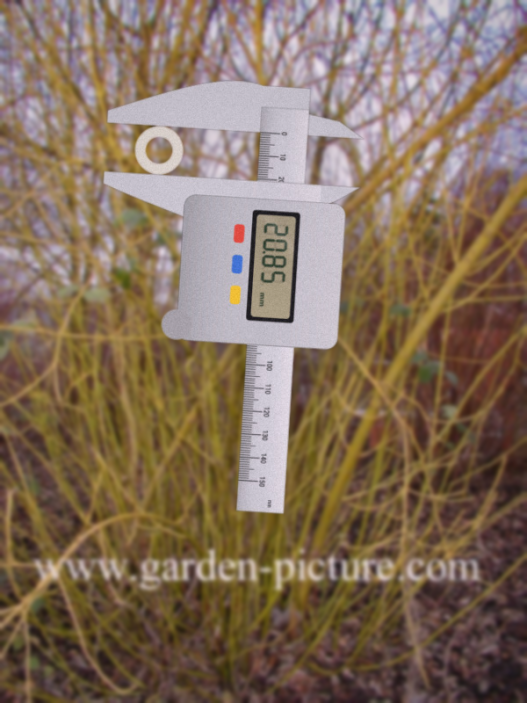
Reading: 20.85 mm
